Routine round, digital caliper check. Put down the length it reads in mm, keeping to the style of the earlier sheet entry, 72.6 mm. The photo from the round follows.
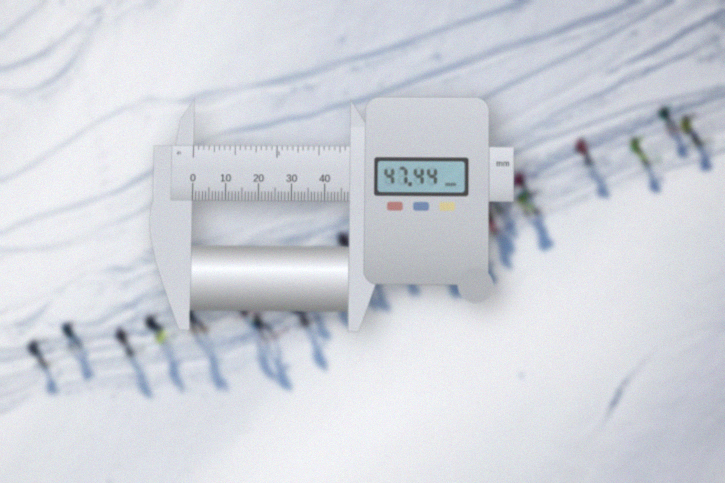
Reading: 47.44 mm
